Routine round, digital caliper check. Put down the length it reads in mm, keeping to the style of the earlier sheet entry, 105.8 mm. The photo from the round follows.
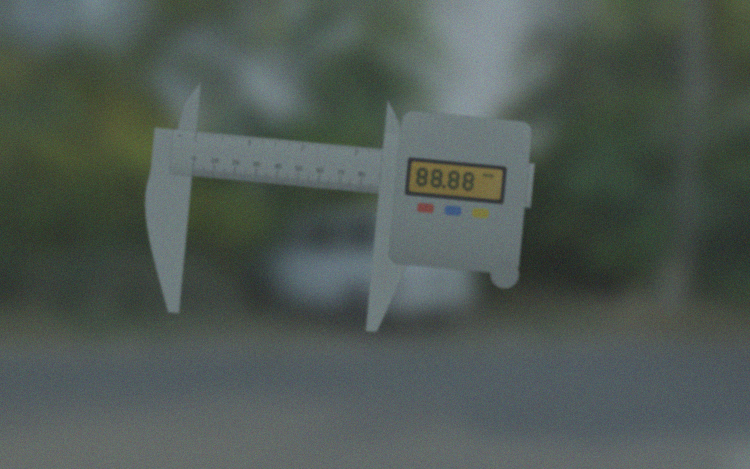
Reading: 88.88 mm
